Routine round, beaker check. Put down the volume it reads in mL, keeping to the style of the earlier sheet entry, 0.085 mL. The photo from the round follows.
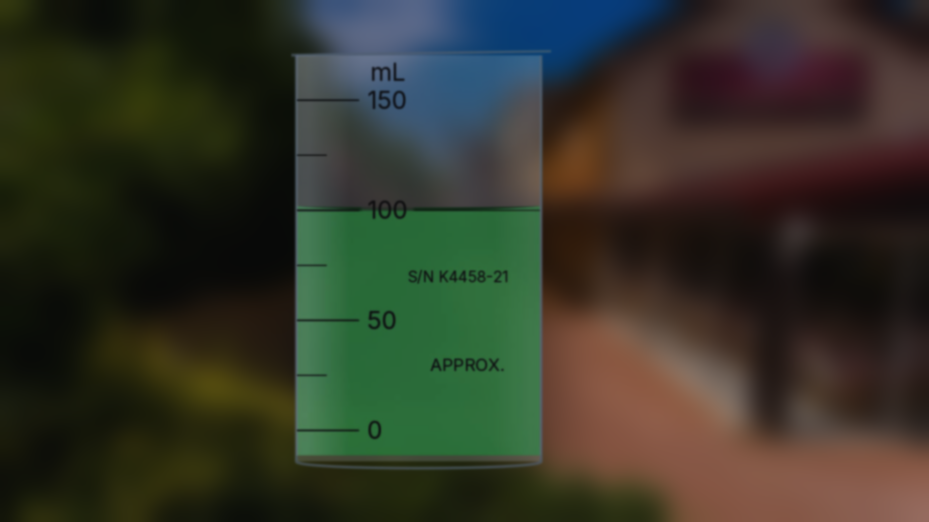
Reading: 100 mL
